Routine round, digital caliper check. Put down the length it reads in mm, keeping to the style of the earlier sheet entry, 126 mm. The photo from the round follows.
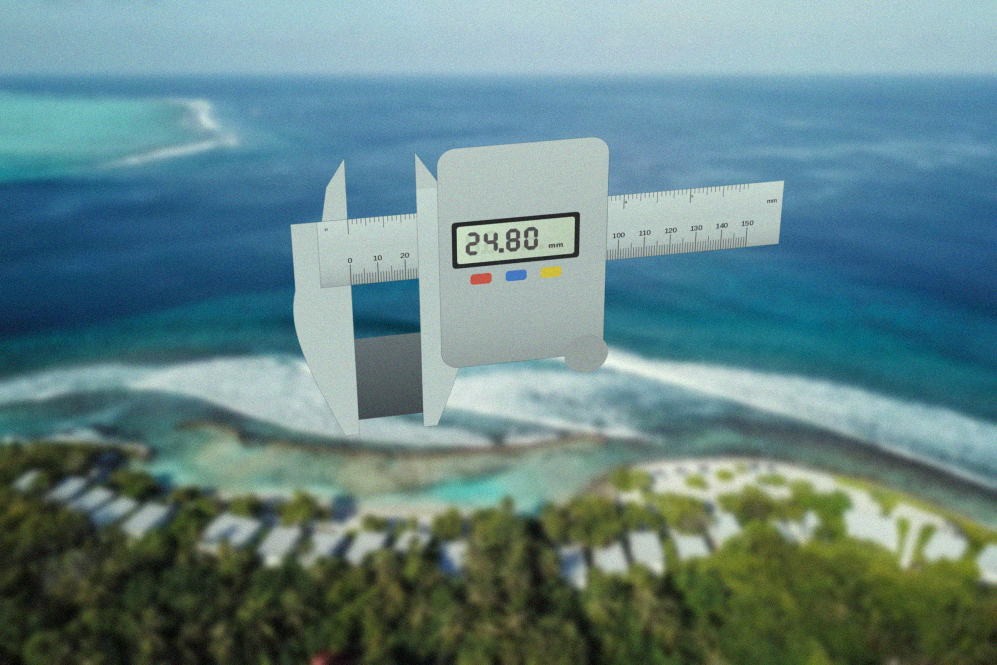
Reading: 24.80 mm
